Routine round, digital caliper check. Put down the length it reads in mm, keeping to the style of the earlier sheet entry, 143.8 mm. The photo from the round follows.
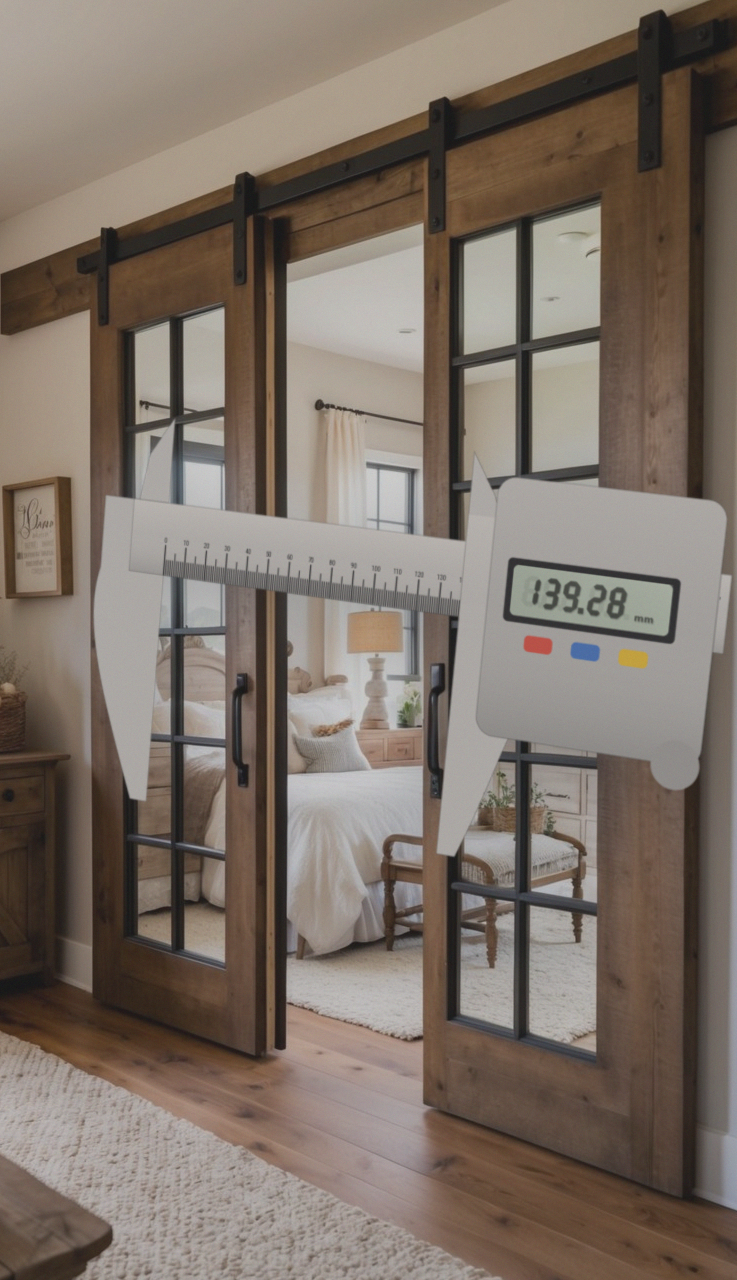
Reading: 139.28 mm
